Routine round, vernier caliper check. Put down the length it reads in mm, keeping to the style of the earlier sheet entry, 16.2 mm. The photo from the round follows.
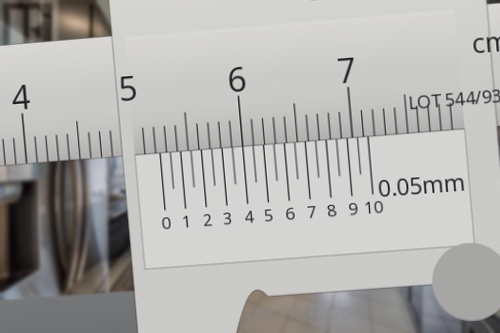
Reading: 52.4 mm
